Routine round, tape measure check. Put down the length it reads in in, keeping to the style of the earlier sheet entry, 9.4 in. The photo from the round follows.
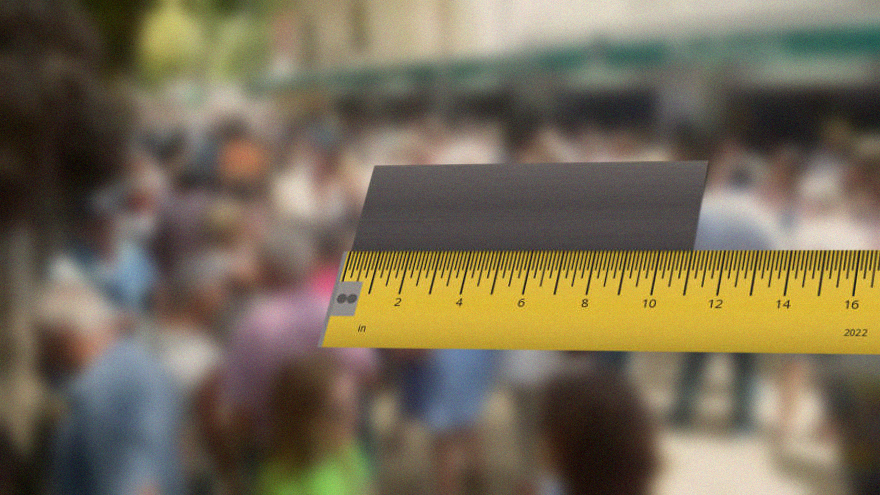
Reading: 11 in
